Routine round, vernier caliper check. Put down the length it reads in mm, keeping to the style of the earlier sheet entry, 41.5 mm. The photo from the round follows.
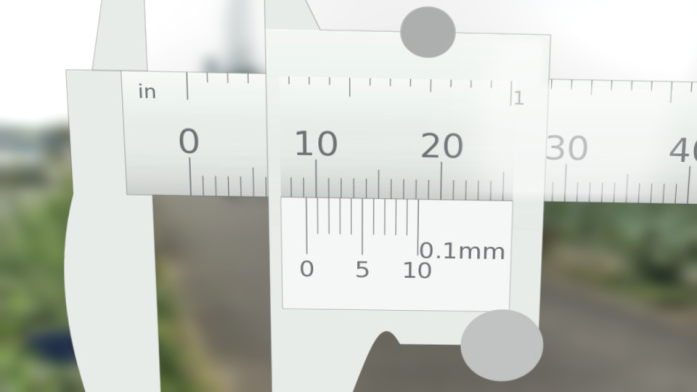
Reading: 9.2 mm
